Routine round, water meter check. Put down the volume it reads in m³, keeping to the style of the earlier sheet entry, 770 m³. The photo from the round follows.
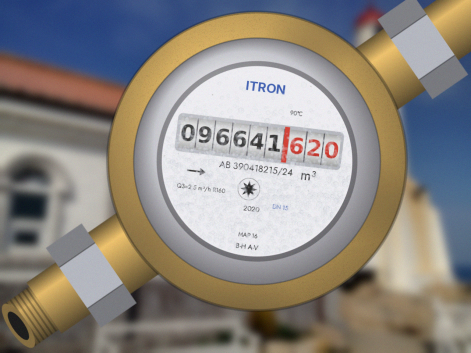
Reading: 96641.620 m³
